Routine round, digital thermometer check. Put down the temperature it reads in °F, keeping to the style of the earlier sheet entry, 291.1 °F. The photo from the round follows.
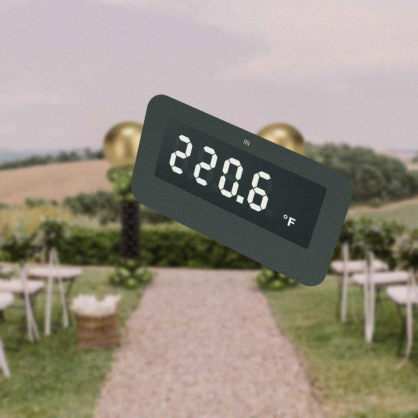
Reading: 220.6 °F
